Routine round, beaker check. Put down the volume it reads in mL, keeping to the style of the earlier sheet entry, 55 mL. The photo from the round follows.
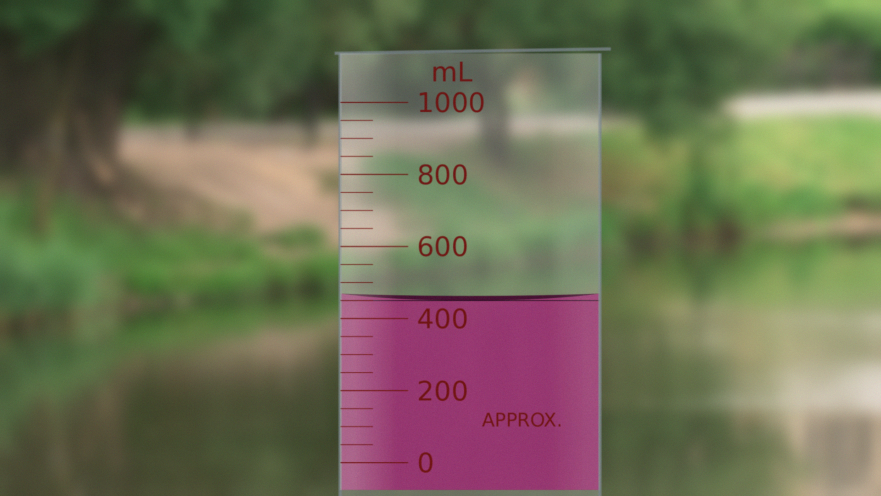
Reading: 450 mL
